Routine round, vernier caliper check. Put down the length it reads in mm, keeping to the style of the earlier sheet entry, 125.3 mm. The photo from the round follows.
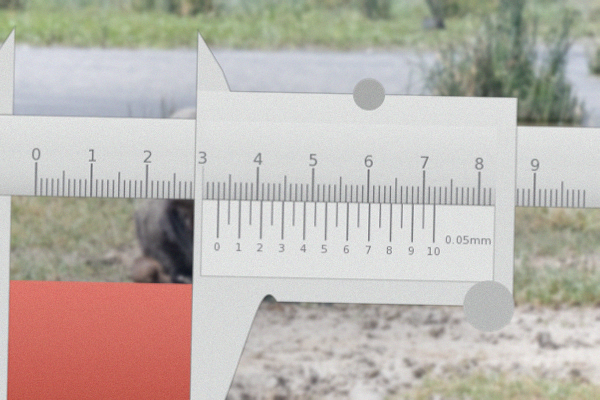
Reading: 33.0 mm
